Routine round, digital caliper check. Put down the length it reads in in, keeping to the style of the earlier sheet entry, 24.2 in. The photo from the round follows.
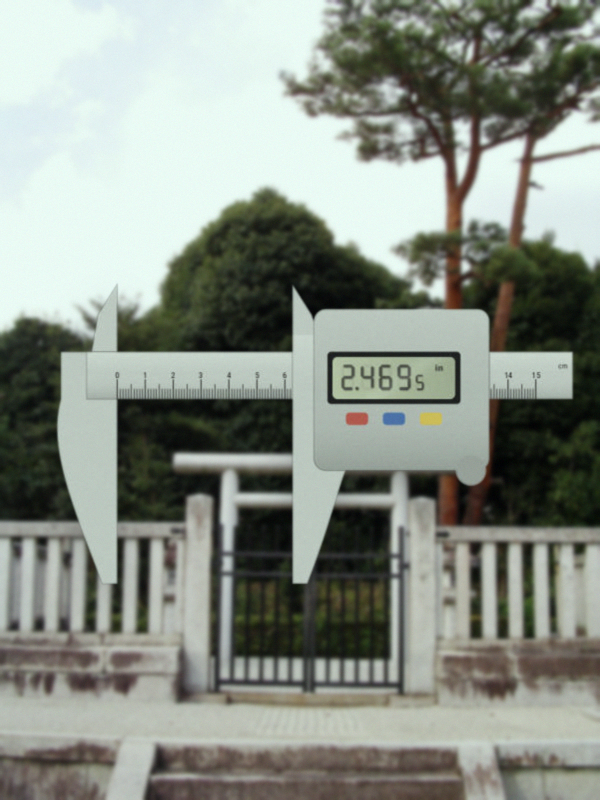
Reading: 2.4695 in
